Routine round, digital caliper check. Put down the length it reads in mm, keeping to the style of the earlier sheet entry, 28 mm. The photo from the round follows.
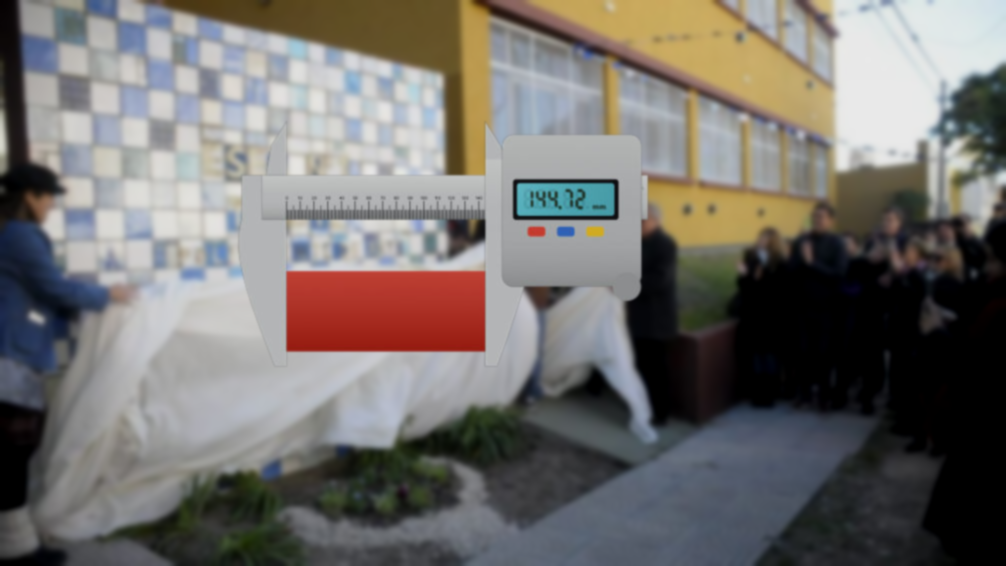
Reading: 144.72 mm
